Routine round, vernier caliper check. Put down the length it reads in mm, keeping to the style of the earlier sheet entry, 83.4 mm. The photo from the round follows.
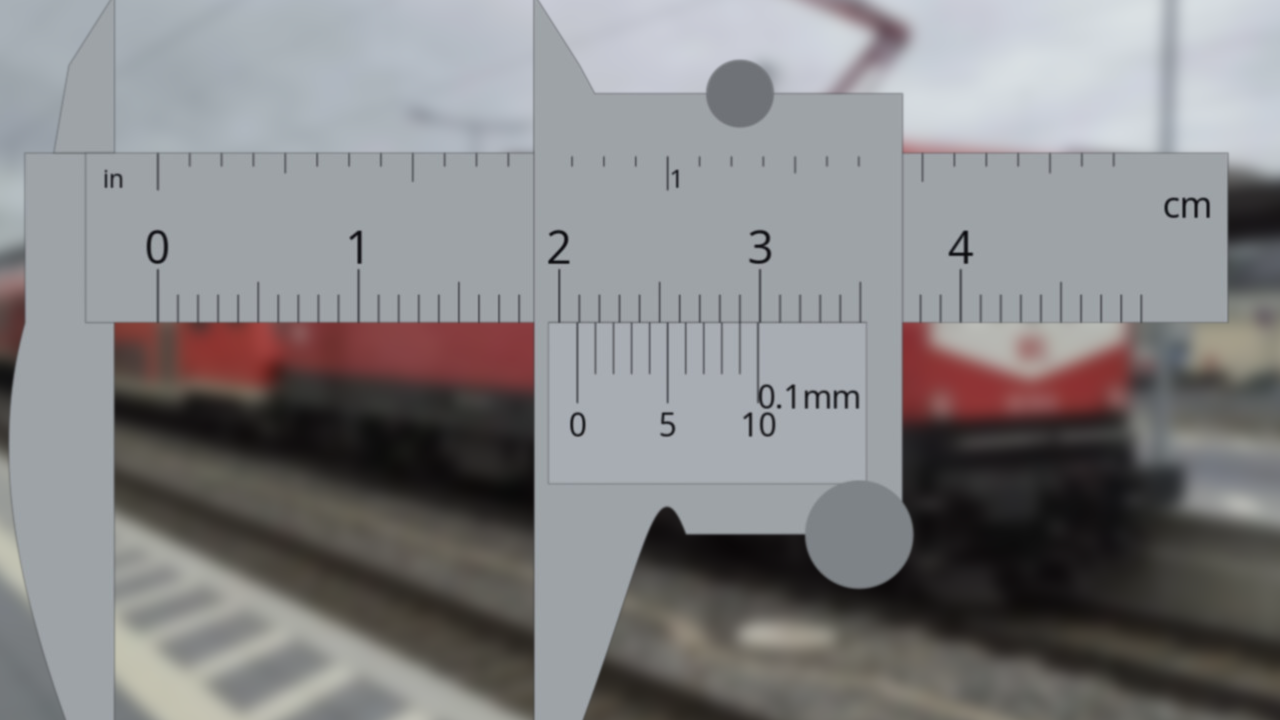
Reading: 20.9 mm
